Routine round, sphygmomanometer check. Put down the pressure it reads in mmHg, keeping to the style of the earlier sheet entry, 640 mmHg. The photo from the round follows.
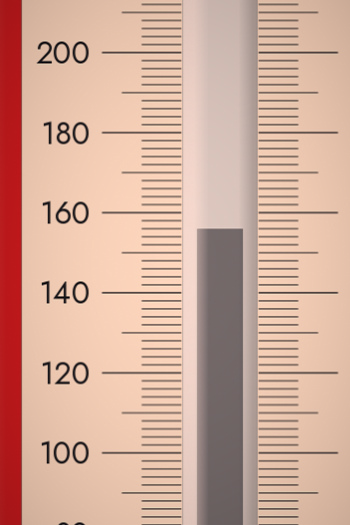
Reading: 156 mmHg
